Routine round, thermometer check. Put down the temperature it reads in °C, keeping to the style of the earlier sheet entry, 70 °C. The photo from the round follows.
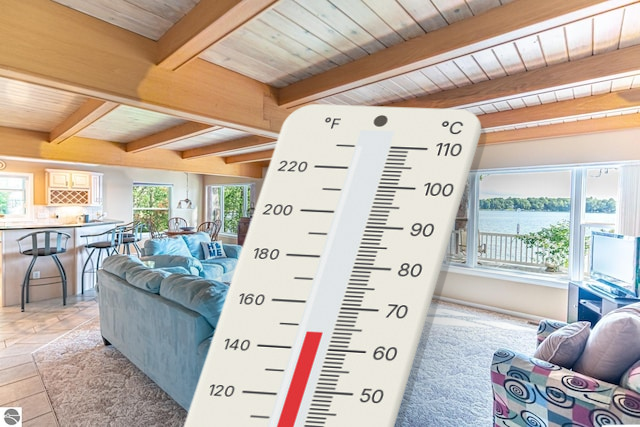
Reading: 64 °C
